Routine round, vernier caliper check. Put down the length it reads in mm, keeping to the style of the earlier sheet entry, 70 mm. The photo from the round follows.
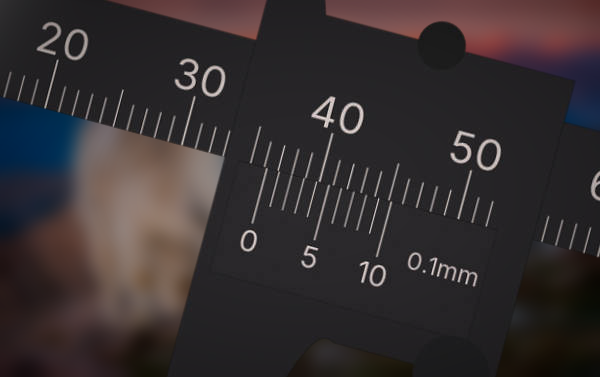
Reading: 36.2 mm
